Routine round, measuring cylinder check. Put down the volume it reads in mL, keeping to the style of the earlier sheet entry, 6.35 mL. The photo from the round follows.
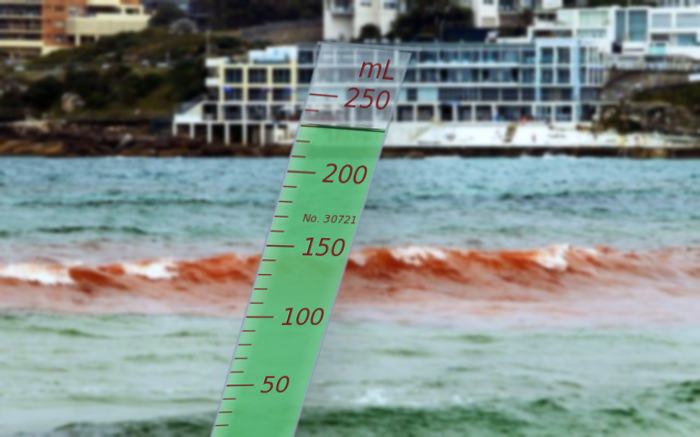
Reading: 230 mL
